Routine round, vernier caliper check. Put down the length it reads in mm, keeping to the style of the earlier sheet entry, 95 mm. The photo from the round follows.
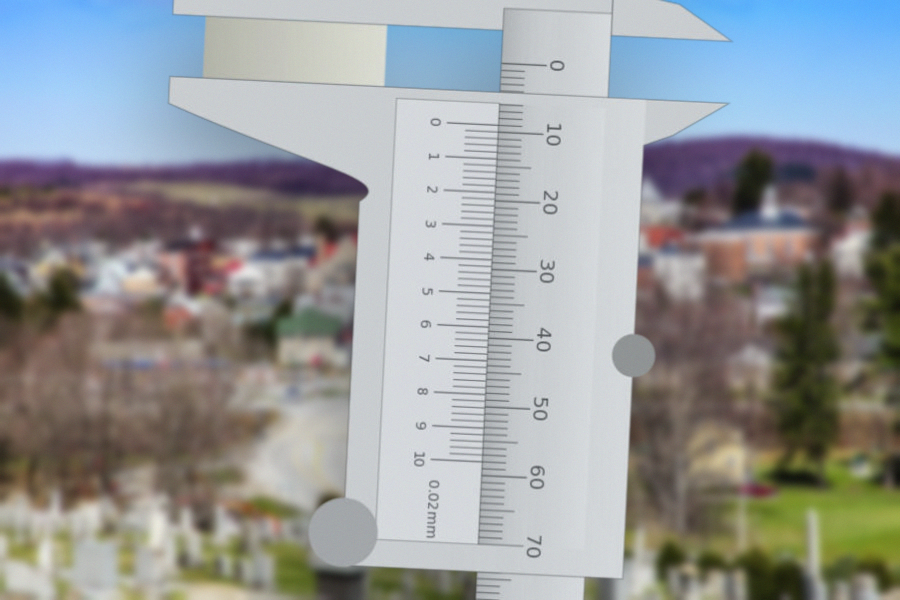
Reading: 9.0 mm
